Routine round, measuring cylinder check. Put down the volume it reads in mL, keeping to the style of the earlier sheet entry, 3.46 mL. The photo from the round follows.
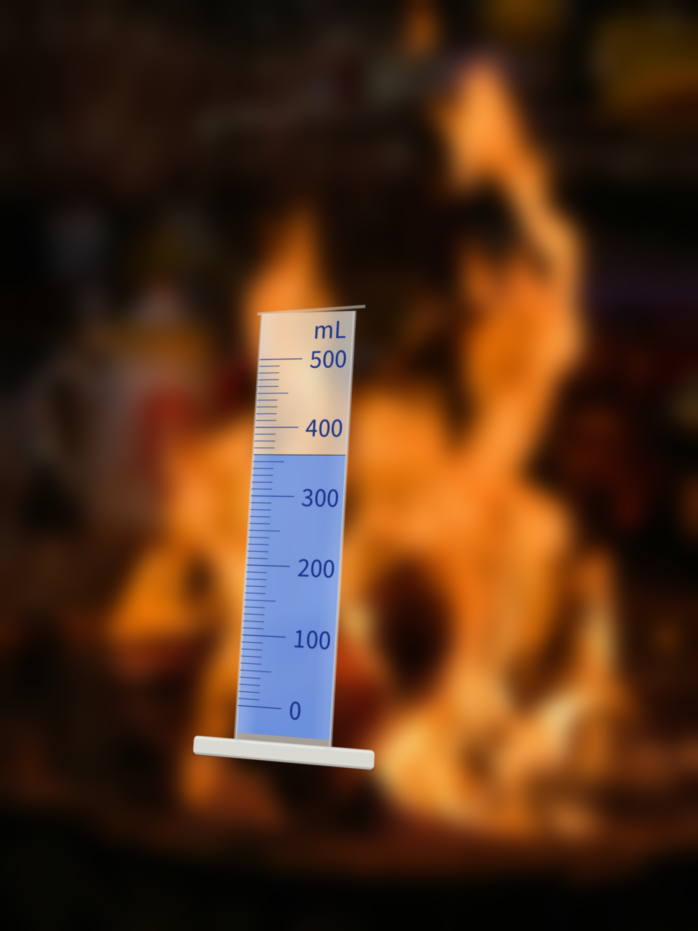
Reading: 360 mL
